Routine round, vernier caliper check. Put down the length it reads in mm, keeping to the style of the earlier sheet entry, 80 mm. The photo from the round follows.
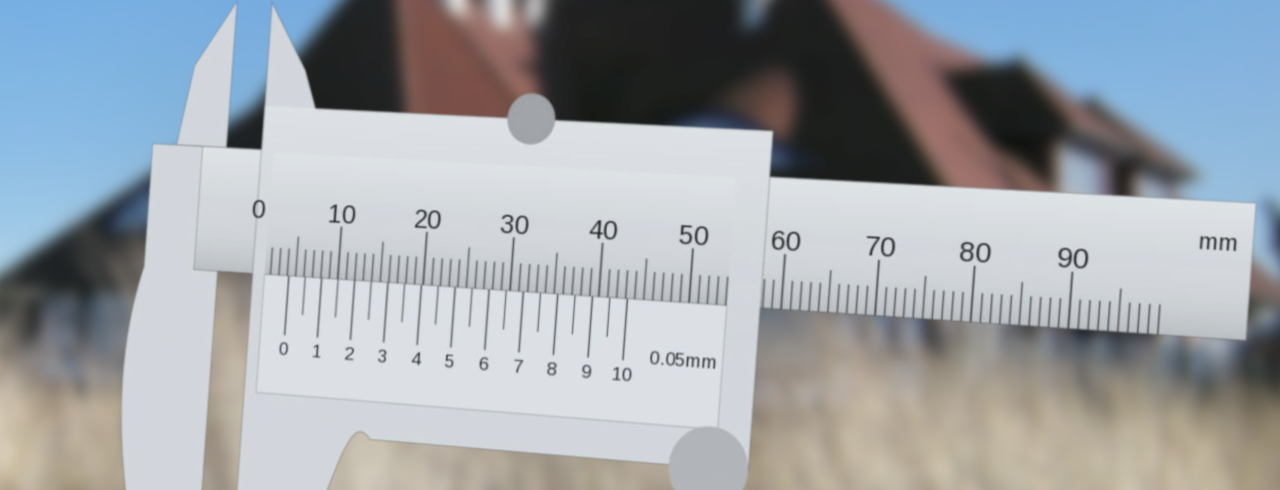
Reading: 4.2 mm
